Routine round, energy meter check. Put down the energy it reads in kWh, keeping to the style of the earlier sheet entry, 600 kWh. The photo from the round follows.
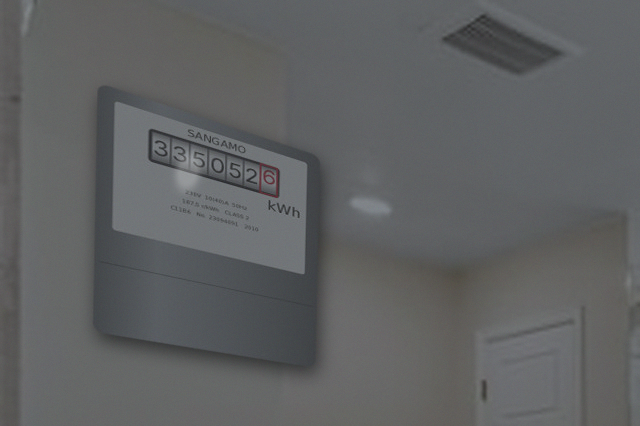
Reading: 335052.6 kWh
